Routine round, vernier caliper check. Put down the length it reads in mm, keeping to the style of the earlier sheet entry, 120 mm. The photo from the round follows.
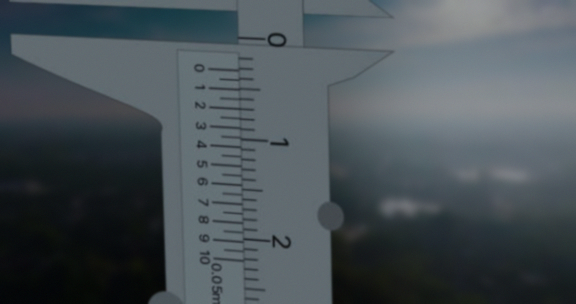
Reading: 3.2 mm
